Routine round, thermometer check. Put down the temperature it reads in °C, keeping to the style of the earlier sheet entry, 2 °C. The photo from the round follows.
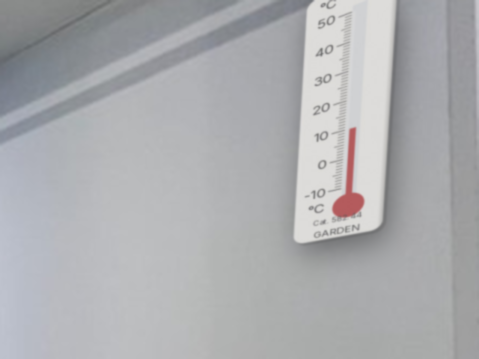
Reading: 10 °C
